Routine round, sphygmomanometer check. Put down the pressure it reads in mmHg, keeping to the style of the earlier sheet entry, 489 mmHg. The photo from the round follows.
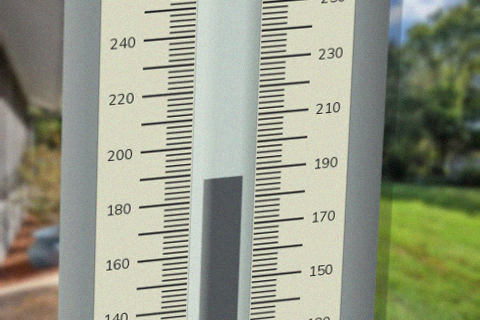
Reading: 188 mmHg
